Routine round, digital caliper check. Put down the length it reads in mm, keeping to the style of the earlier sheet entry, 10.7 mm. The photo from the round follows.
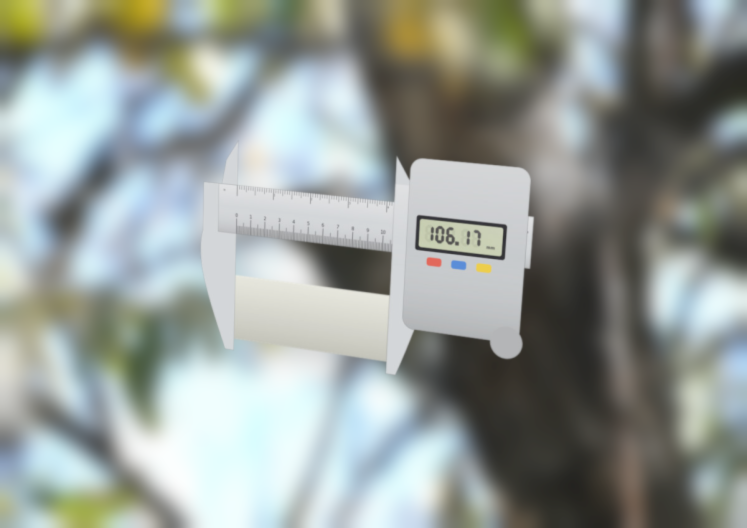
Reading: 106.17 mm
